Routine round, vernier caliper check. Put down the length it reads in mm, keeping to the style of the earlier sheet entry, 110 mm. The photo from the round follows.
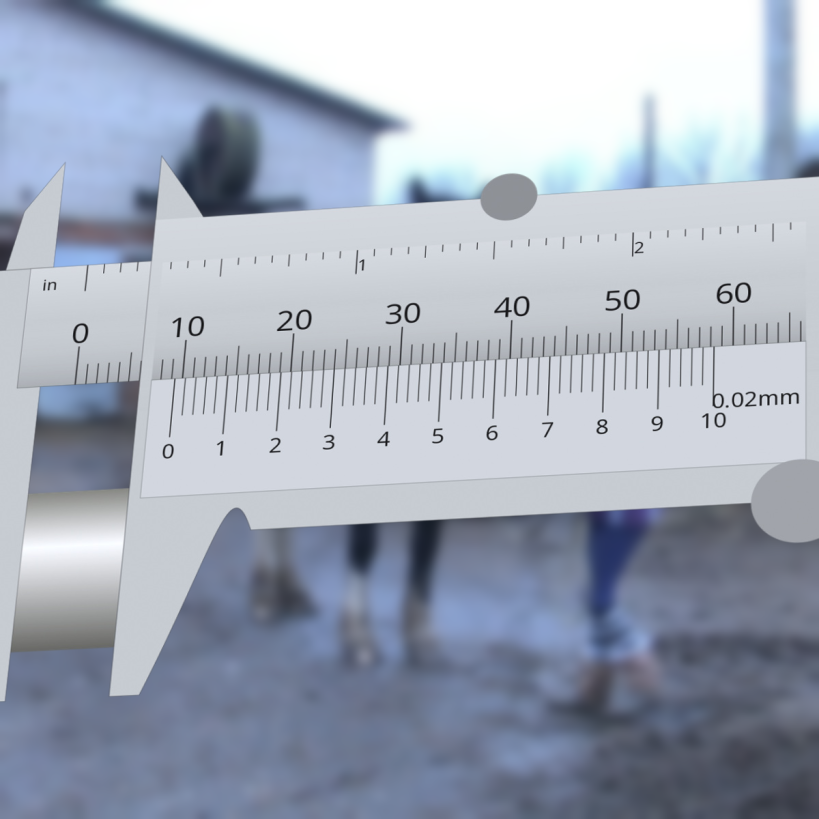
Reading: 9.3 mm
